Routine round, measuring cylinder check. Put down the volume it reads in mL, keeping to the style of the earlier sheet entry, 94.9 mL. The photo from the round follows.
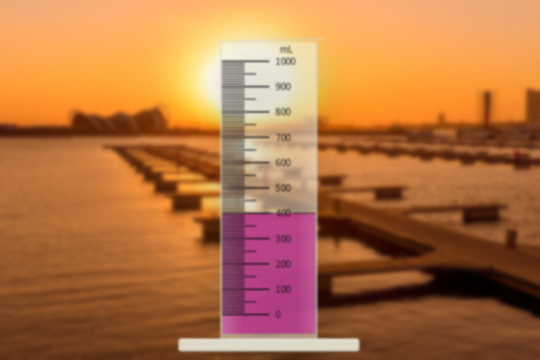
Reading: 400 mL
